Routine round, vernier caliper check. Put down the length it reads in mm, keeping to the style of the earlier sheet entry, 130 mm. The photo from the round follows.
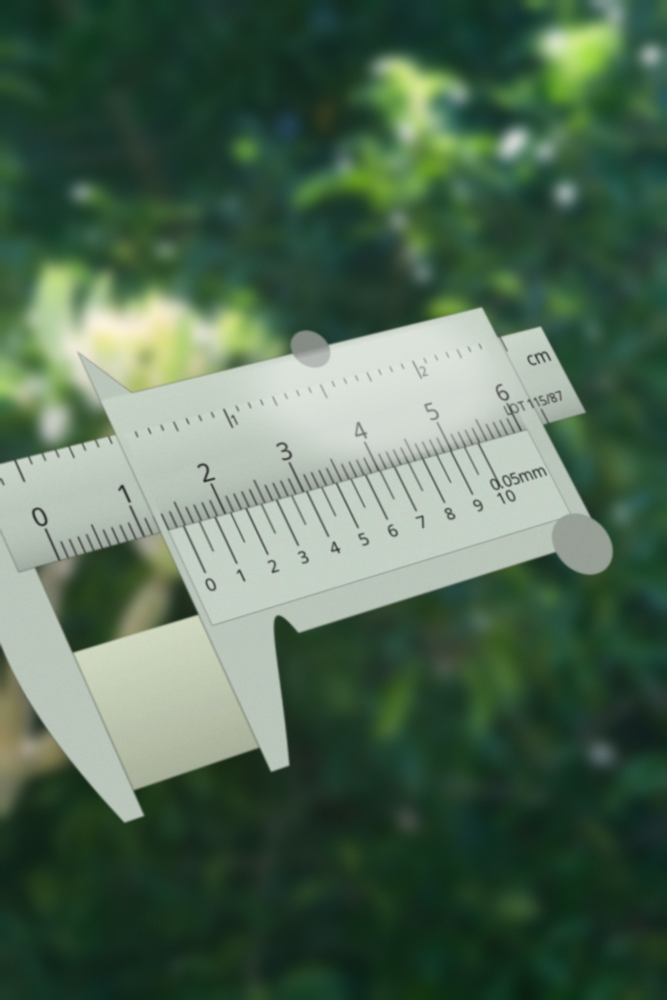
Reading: 14.8 mm
